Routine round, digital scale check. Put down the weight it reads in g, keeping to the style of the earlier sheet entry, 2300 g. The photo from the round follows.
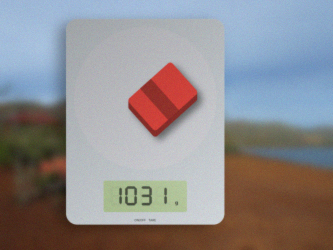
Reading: 1031 g
